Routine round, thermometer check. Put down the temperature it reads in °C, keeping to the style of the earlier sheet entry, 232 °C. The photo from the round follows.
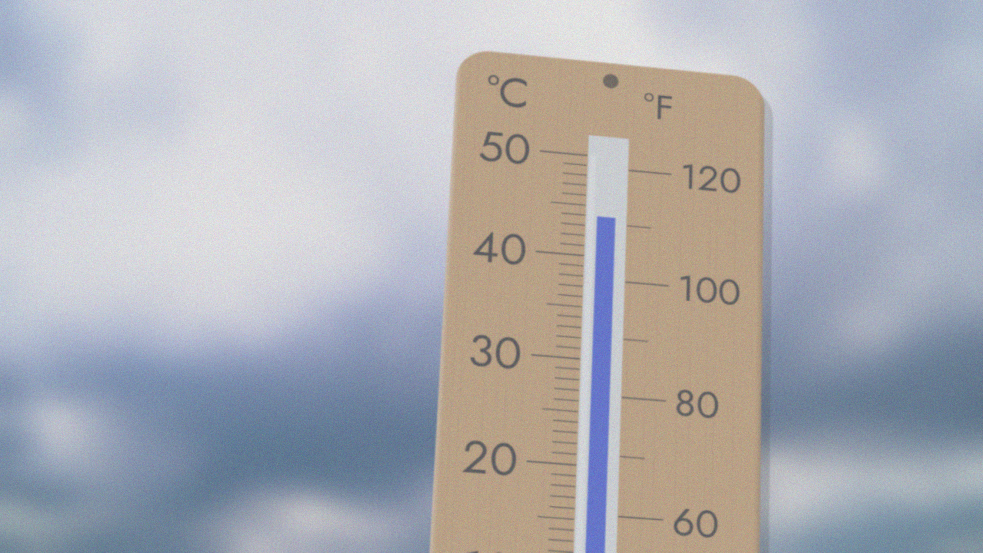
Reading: 44 °C
